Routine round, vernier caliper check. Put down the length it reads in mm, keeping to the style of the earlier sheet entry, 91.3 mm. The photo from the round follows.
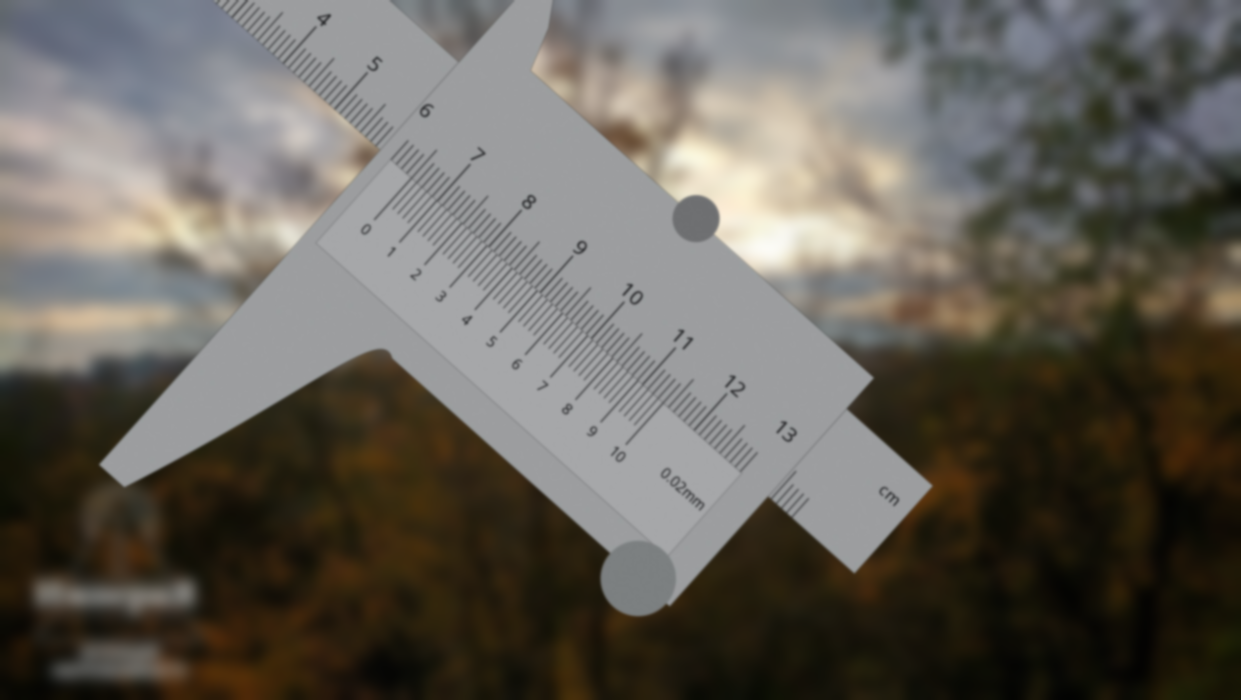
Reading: 65.0 mm
